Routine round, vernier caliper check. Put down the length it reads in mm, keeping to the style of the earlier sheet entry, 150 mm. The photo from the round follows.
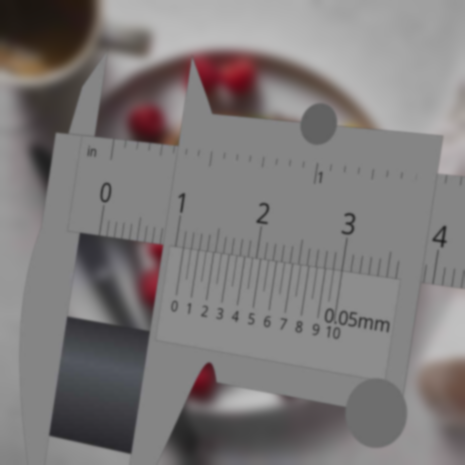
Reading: 11.0 mm
